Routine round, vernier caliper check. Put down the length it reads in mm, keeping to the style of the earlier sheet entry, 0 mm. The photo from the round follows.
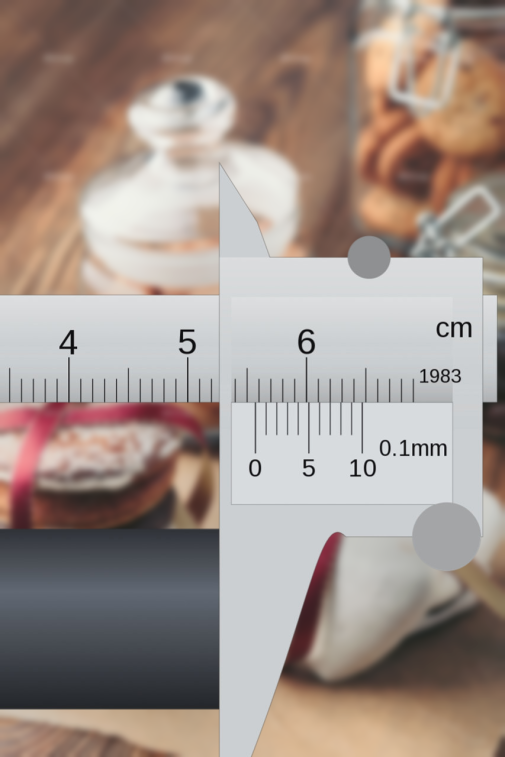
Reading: 55.7 mm
